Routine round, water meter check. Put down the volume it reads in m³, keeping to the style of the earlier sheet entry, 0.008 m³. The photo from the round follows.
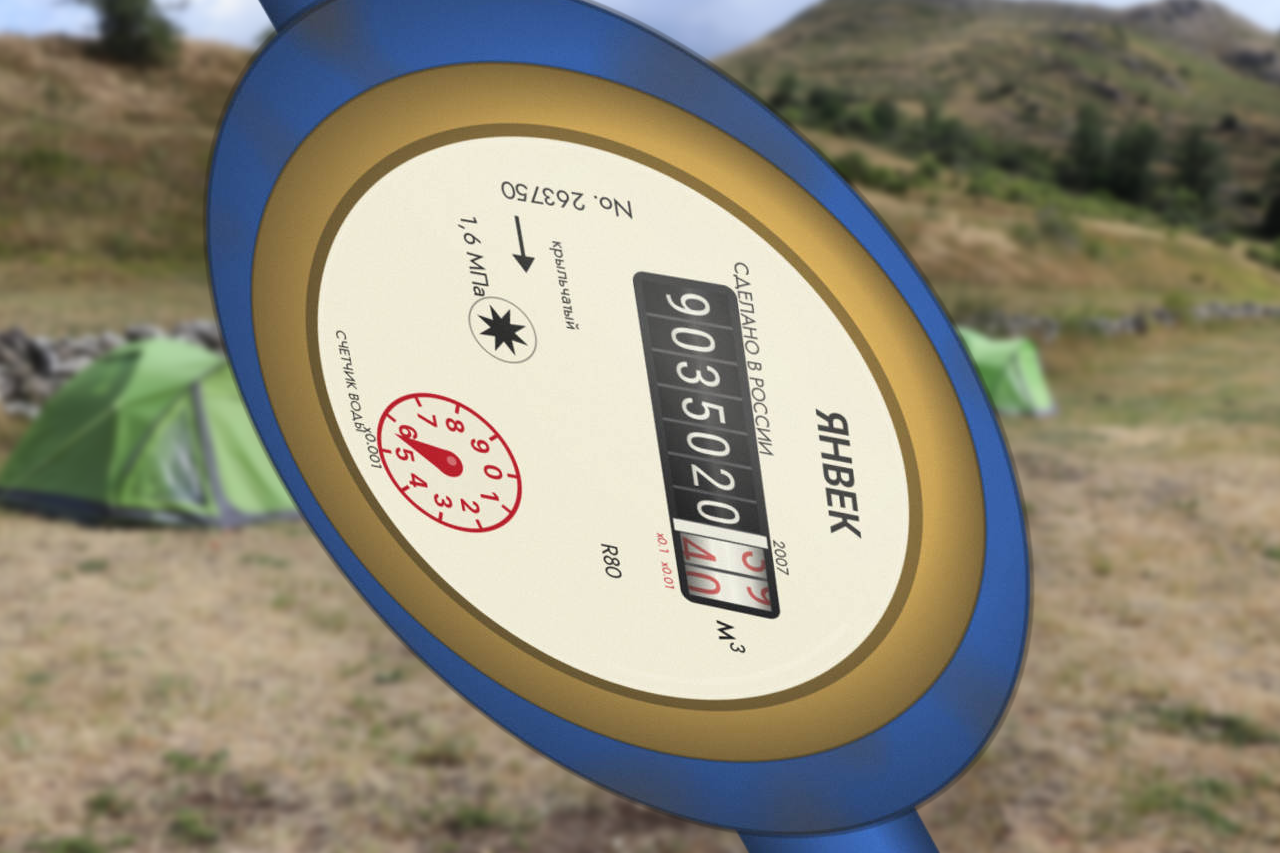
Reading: 9035020.395 m³
